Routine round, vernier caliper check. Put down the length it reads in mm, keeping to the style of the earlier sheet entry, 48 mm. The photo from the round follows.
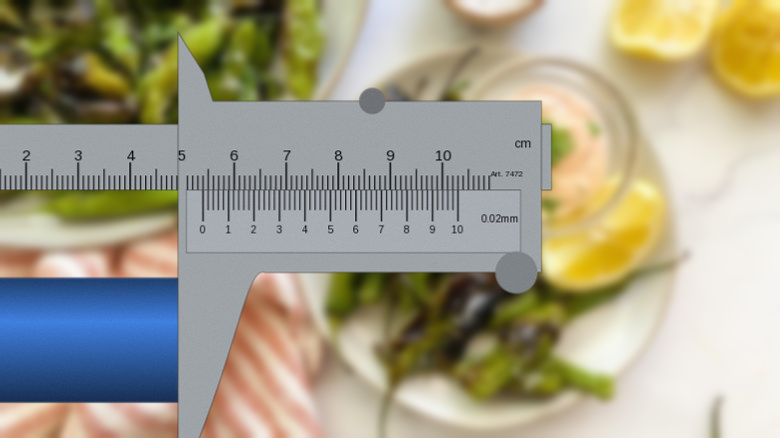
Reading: 54.0 mm
